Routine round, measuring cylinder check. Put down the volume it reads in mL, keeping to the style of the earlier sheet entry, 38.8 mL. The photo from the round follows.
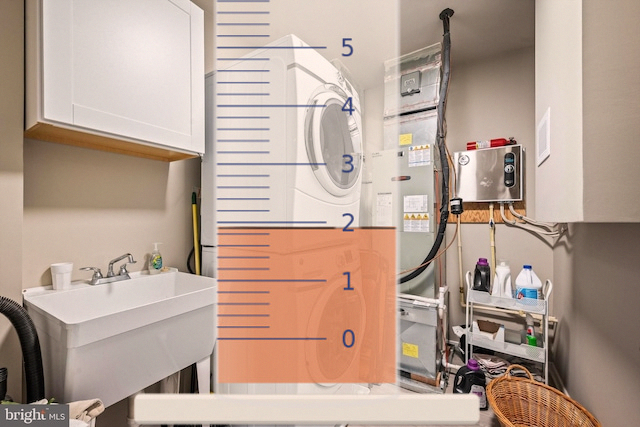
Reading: 1.9 mL
